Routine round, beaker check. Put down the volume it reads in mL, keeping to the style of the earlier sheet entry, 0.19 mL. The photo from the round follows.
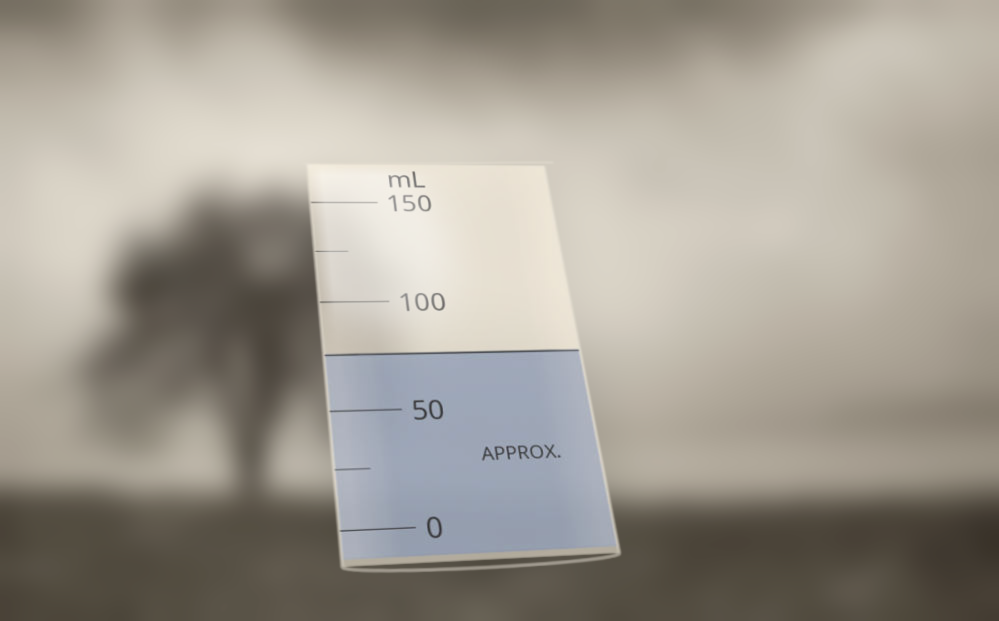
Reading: 75 mL
